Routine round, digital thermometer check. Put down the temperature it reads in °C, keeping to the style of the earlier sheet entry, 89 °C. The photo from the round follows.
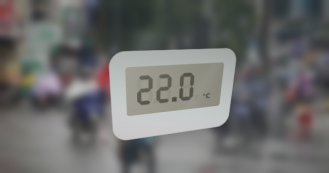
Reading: 22.0 °C
